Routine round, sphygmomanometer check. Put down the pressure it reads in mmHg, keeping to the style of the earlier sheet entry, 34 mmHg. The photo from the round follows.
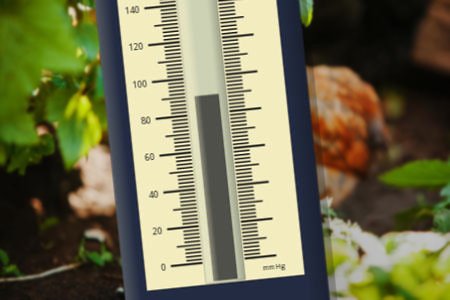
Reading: 90 mmHg
